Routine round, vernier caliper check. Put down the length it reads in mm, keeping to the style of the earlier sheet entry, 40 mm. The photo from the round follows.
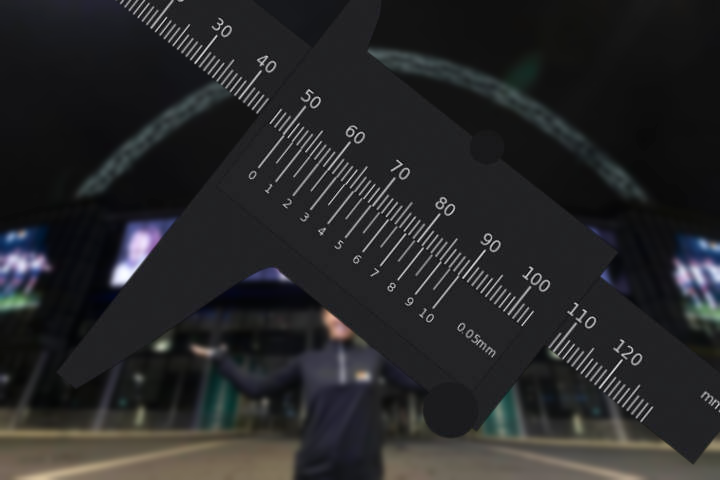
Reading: 50.2 mm
